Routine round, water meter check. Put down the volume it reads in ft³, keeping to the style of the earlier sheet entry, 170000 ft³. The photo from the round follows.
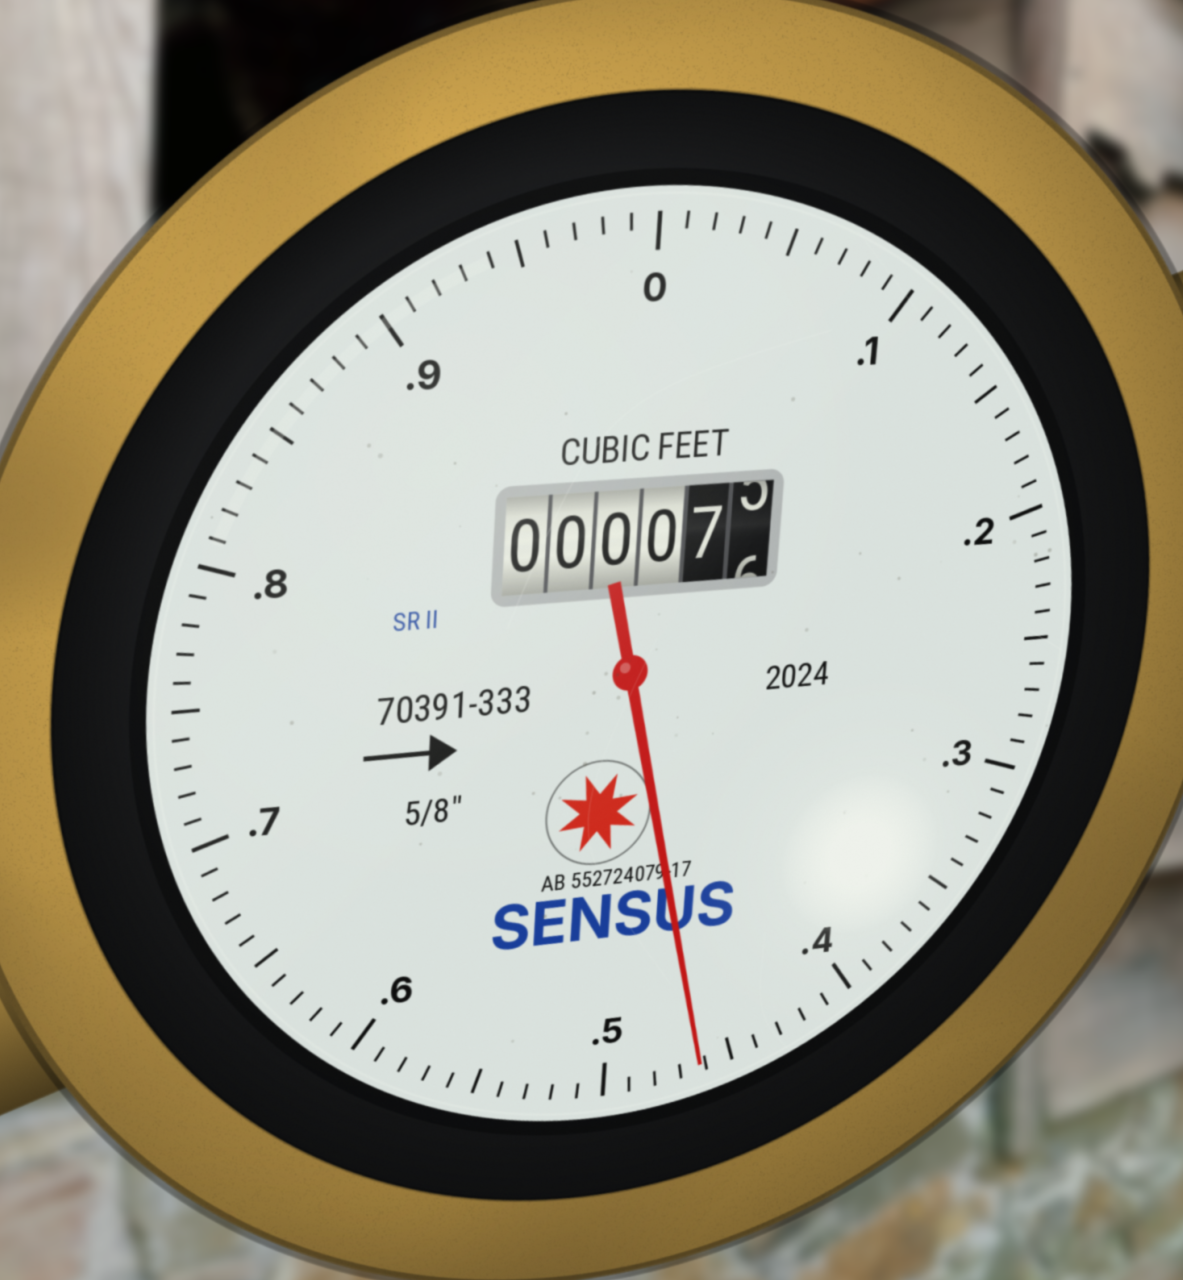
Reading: 75.46 ft³
